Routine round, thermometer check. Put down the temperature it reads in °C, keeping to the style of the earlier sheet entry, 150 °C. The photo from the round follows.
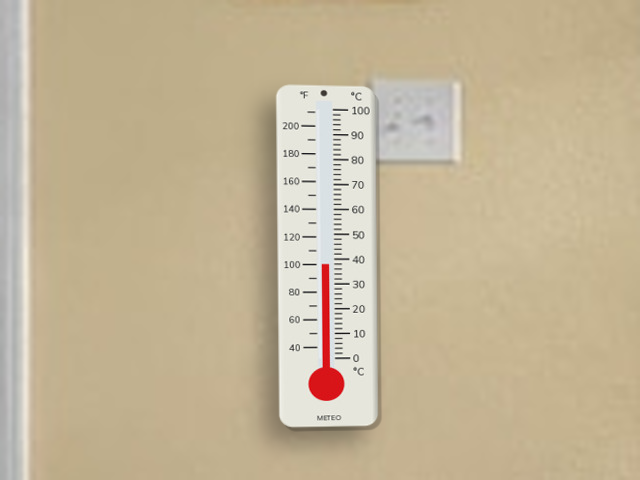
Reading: 38 °C
